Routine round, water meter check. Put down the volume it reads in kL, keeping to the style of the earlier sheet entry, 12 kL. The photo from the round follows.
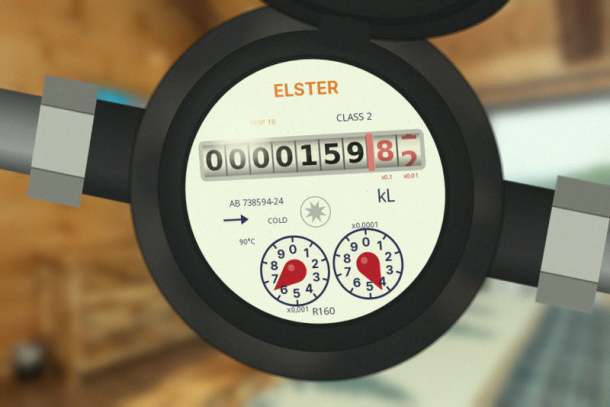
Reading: 159.8164 kL
